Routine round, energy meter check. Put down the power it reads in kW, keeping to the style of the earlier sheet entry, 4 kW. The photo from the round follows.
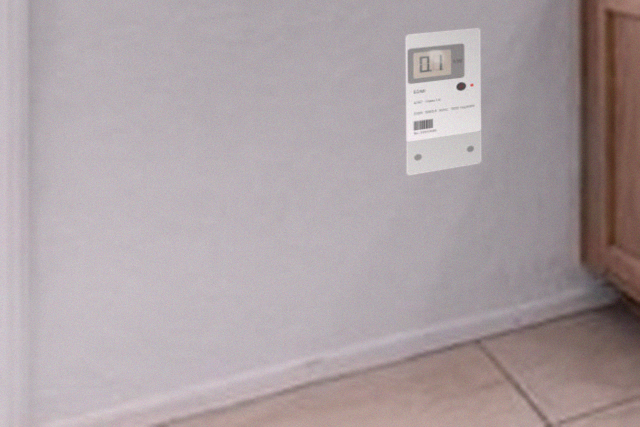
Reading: 0.1 kW
